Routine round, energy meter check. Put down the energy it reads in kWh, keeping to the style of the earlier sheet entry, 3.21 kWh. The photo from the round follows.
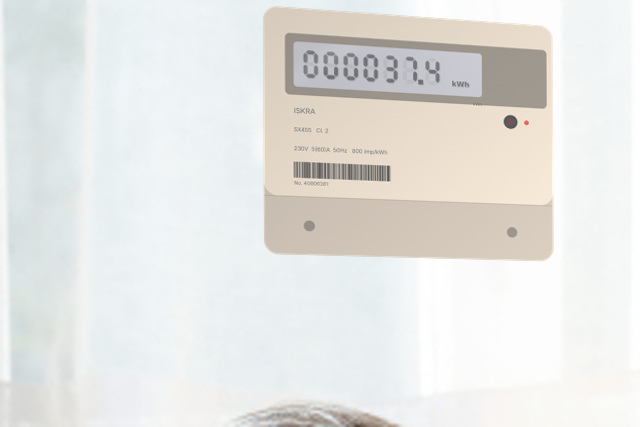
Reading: 37.4 kWh
